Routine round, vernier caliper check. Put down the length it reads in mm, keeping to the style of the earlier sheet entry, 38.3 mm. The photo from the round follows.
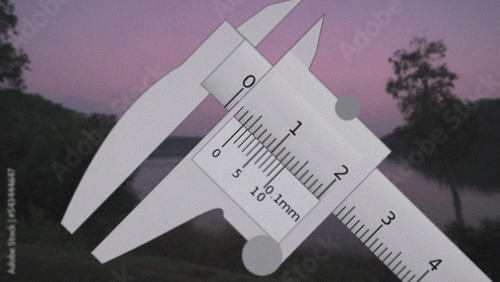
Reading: 4.0 mm
